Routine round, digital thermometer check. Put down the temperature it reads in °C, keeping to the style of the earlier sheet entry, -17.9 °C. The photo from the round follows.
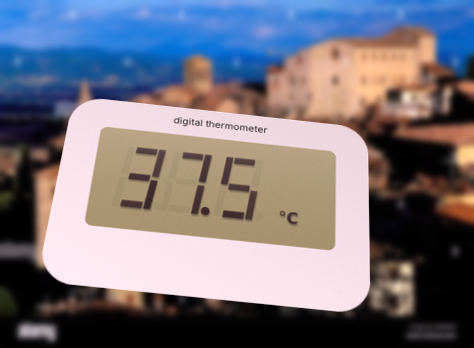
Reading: 37.5 °C
